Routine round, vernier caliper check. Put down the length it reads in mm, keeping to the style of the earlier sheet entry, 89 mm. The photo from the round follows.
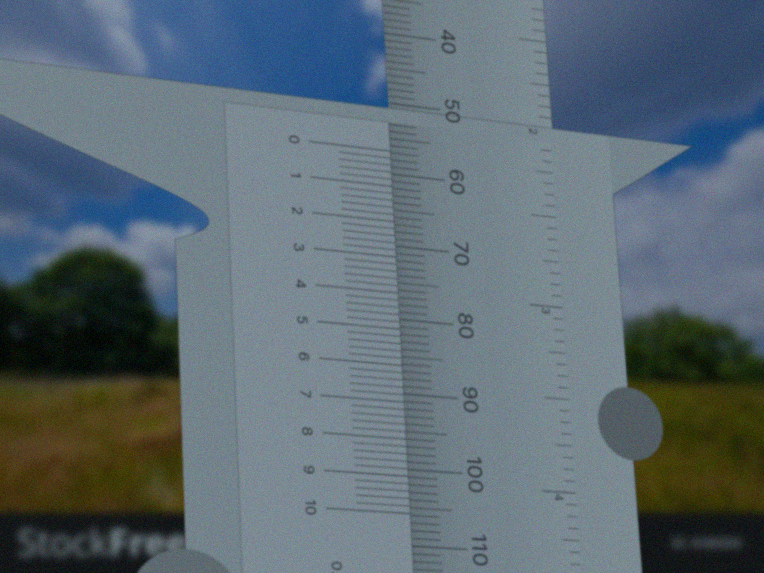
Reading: 56.8 mm
